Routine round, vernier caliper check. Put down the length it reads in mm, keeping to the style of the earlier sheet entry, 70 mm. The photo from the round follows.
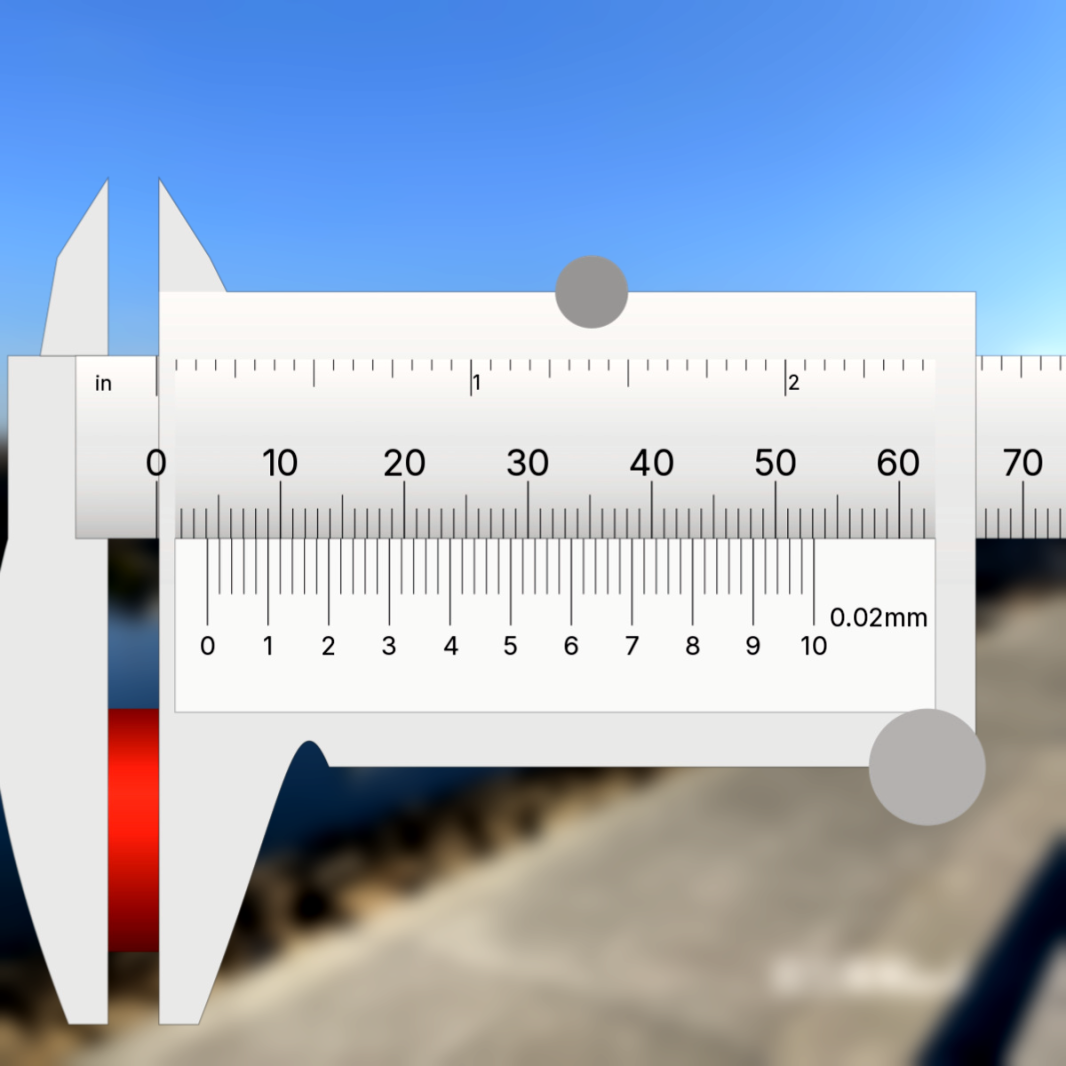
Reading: 4.1 mm
